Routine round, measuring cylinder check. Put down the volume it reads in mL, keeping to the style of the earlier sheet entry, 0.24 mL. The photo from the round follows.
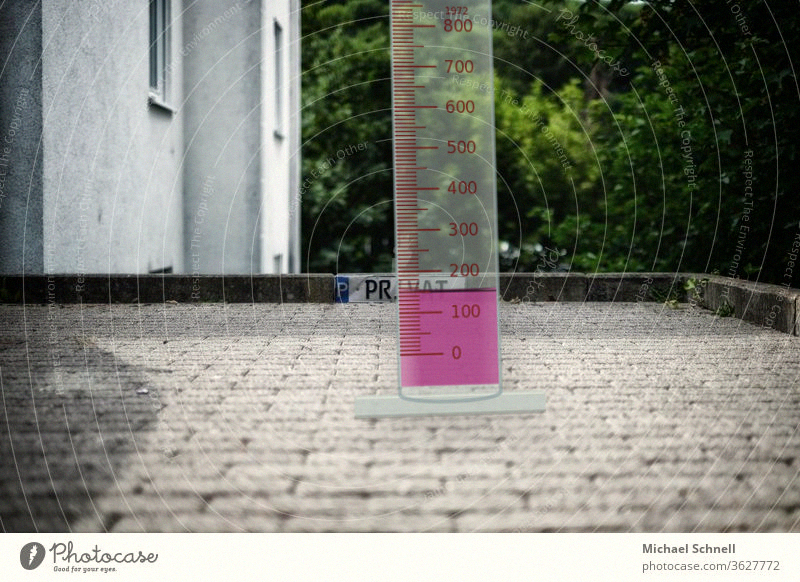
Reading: 150 mL
